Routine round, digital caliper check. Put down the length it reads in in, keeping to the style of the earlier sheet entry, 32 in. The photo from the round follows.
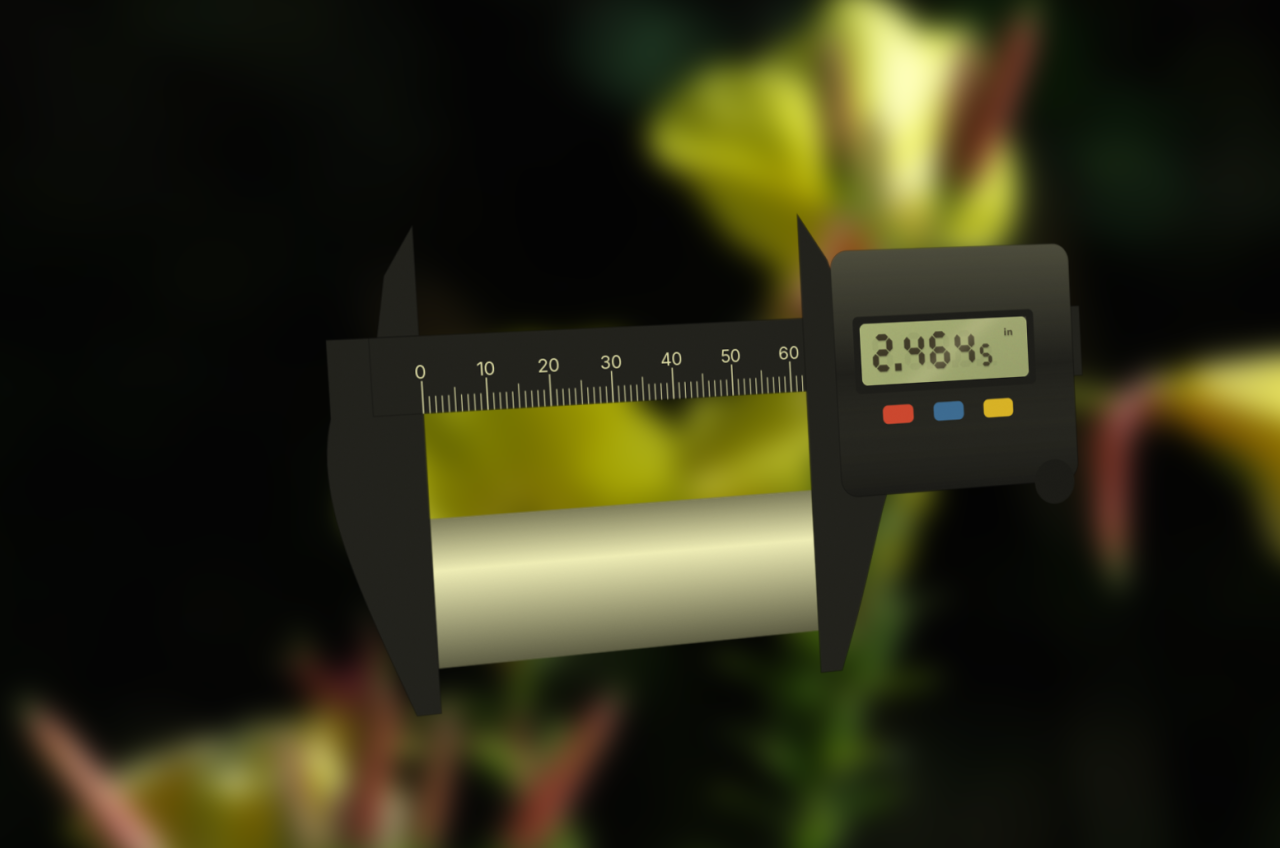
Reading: 2.4645 in
